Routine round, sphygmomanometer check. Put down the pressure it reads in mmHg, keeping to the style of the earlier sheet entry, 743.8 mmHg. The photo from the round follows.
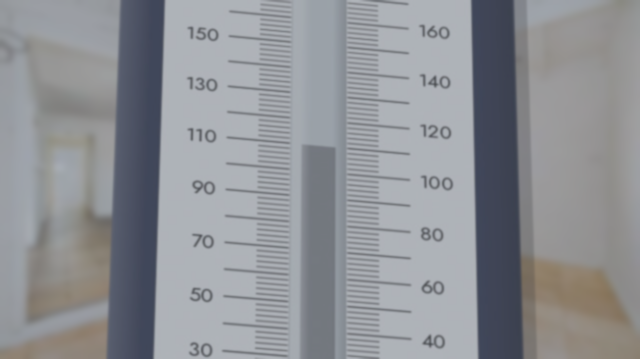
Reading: 110 mmHg
